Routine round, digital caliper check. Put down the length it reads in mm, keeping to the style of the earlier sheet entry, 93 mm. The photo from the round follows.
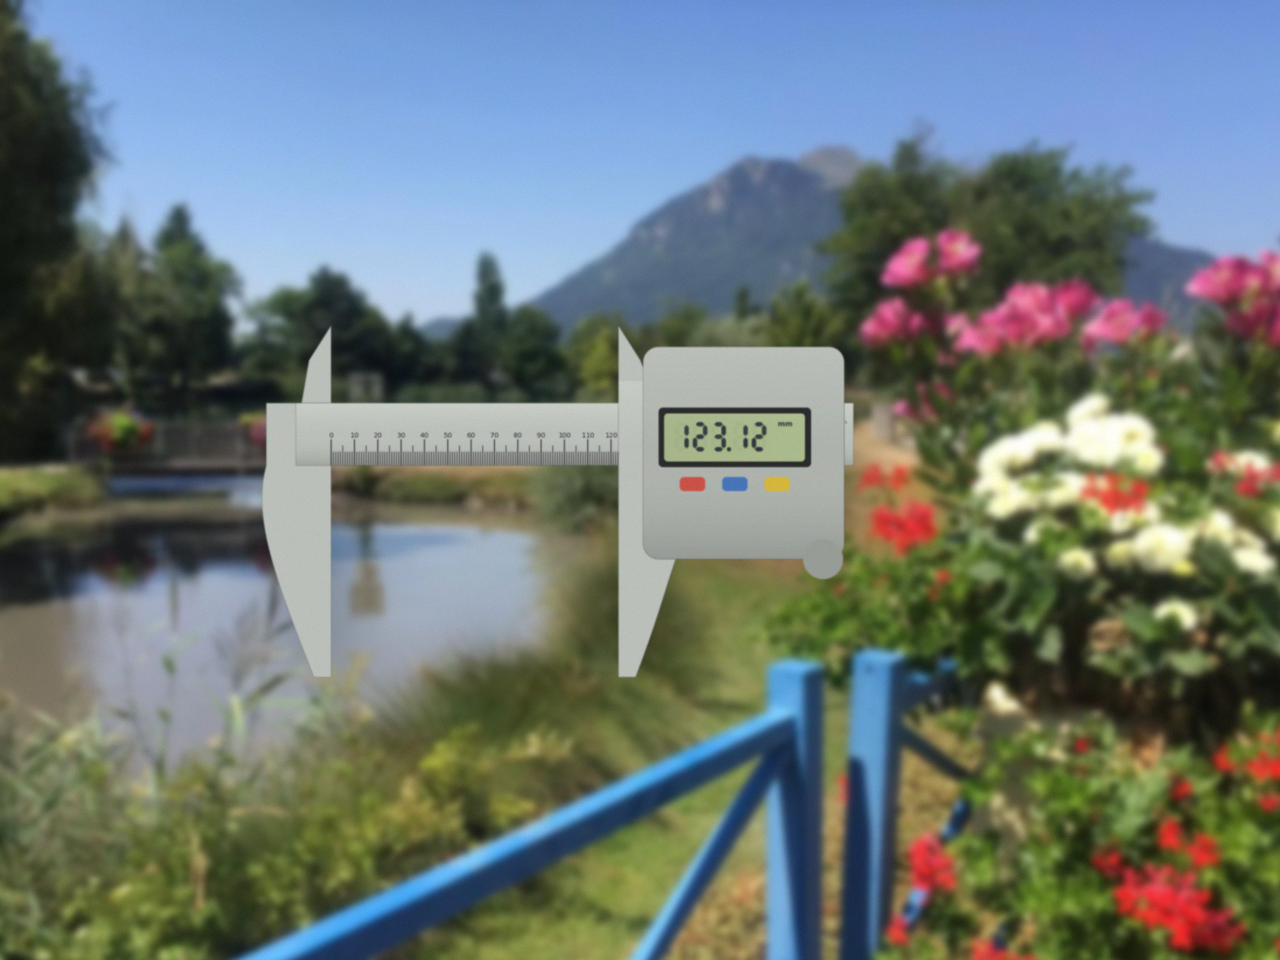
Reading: 123.12 mm
